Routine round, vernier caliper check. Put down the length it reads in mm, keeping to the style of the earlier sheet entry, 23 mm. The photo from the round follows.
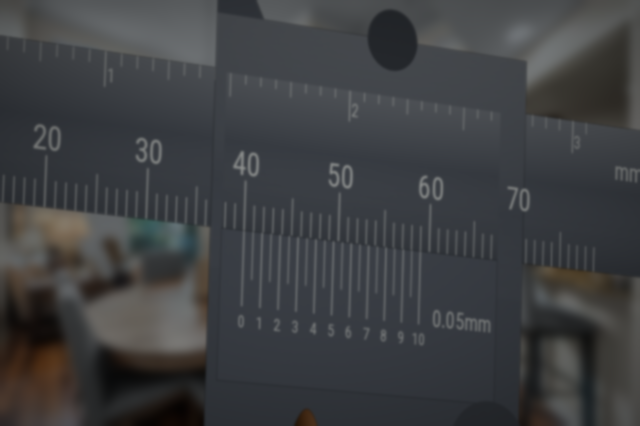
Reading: 40.0 mm
